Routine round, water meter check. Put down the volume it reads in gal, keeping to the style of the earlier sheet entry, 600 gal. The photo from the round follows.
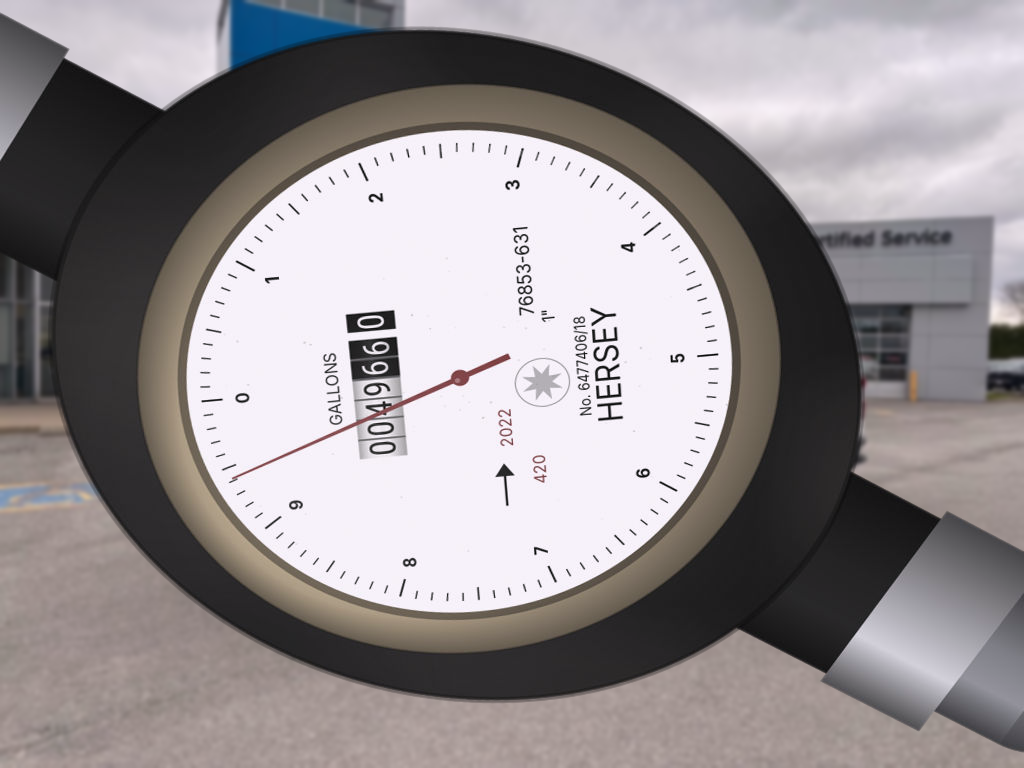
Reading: 49659.4 gal
